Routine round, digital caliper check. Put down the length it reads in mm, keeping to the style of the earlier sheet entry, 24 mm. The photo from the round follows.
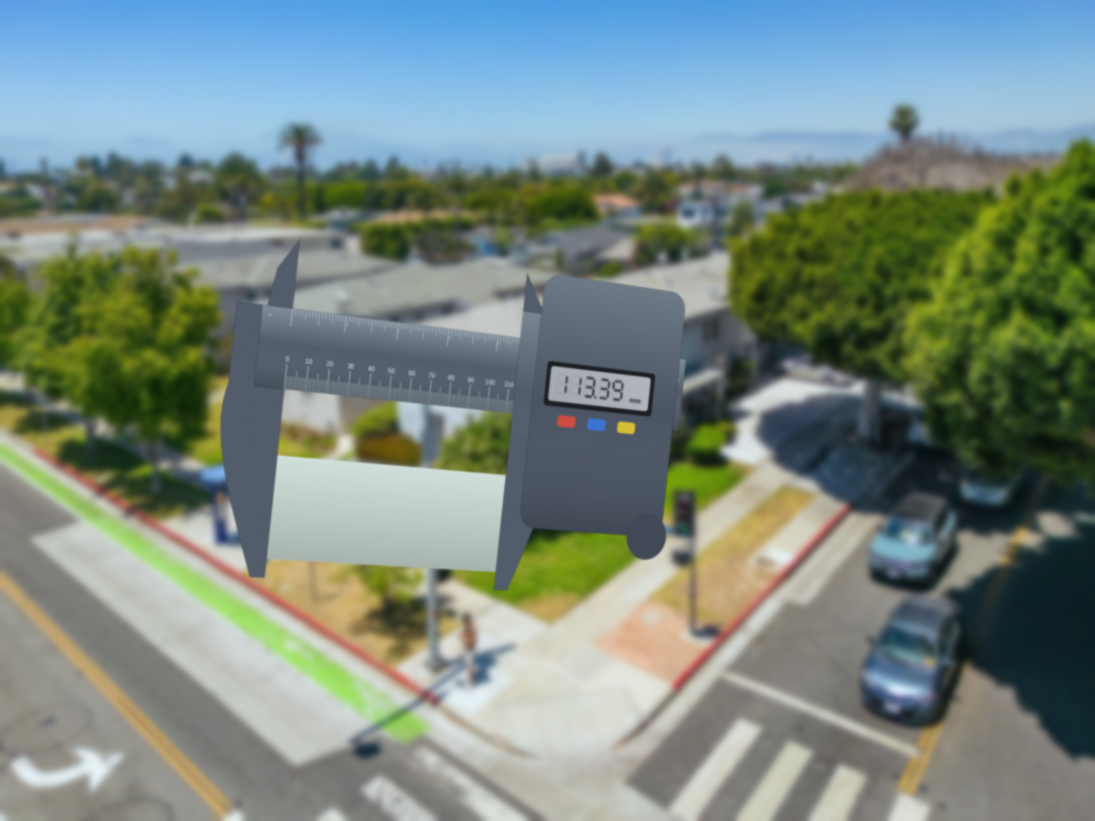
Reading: 113.39 mm
